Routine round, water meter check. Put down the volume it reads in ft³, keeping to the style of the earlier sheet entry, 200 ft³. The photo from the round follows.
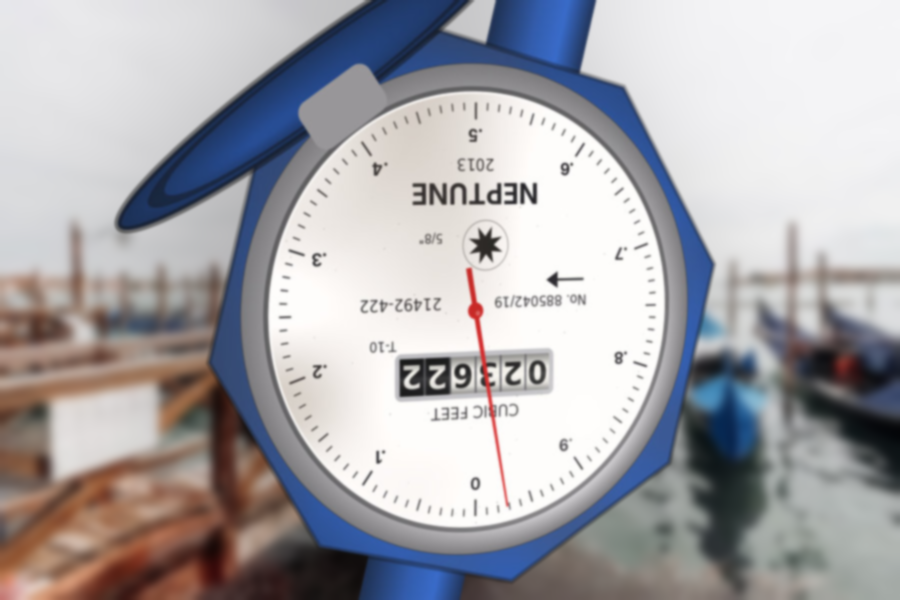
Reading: 23621.97 ft³
